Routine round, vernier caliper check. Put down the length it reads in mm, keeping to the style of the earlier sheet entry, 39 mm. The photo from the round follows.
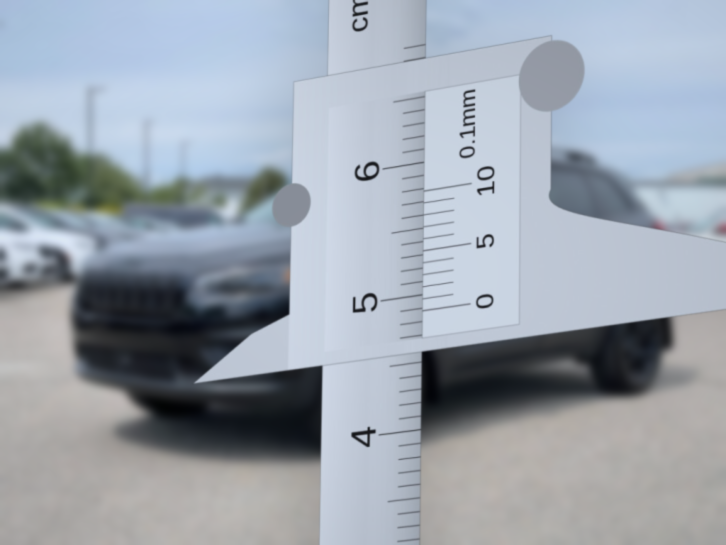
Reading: 48.8 mm
